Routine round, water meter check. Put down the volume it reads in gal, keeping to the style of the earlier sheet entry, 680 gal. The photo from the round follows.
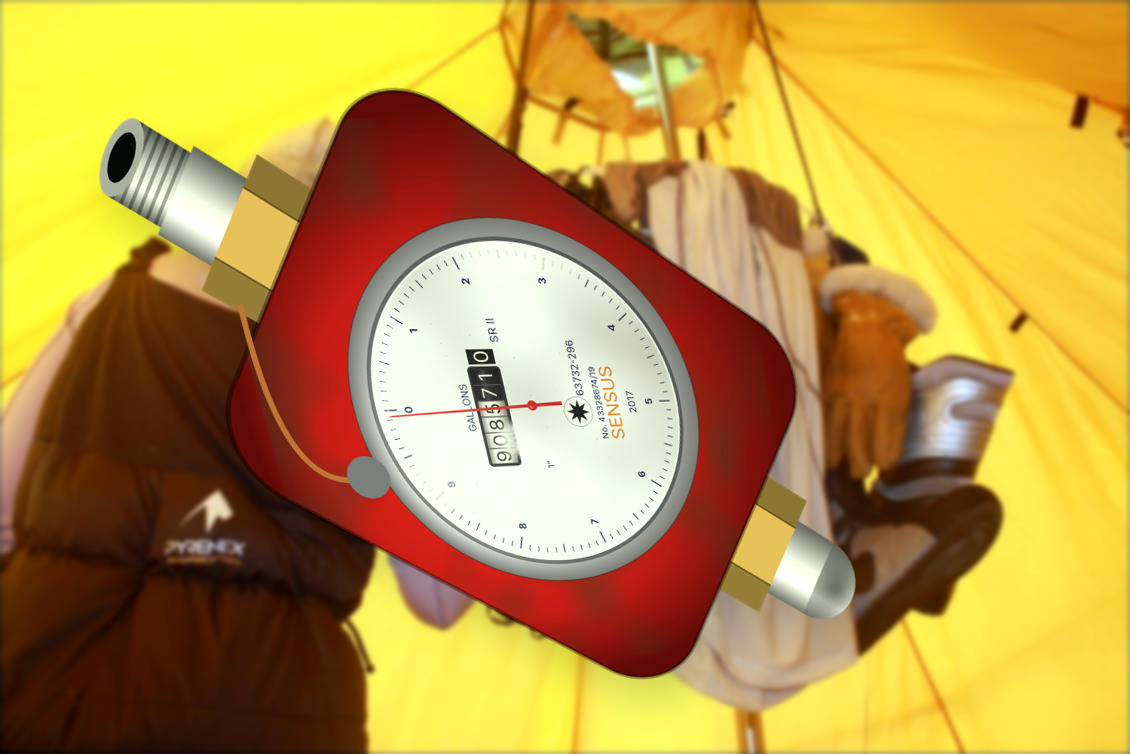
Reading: 9085709.9 gal
